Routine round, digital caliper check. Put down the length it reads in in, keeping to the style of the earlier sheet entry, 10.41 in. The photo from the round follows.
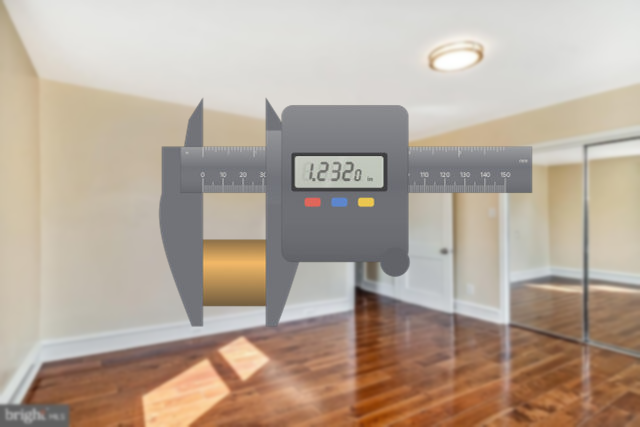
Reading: 1.2320 in
